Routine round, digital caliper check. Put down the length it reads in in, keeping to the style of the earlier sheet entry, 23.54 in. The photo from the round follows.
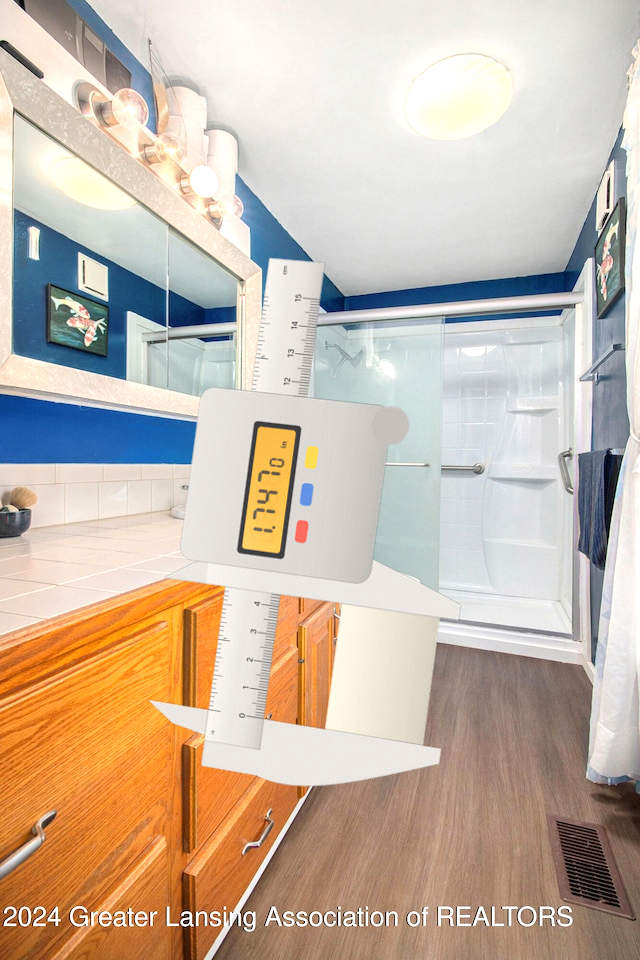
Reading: 1.7470 in
